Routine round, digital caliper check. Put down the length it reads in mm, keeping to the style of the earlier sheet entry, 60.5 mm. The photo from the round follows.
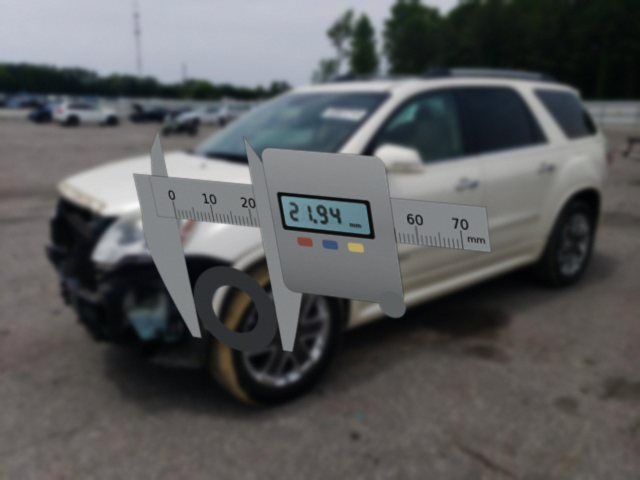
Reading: 21.94 mm
